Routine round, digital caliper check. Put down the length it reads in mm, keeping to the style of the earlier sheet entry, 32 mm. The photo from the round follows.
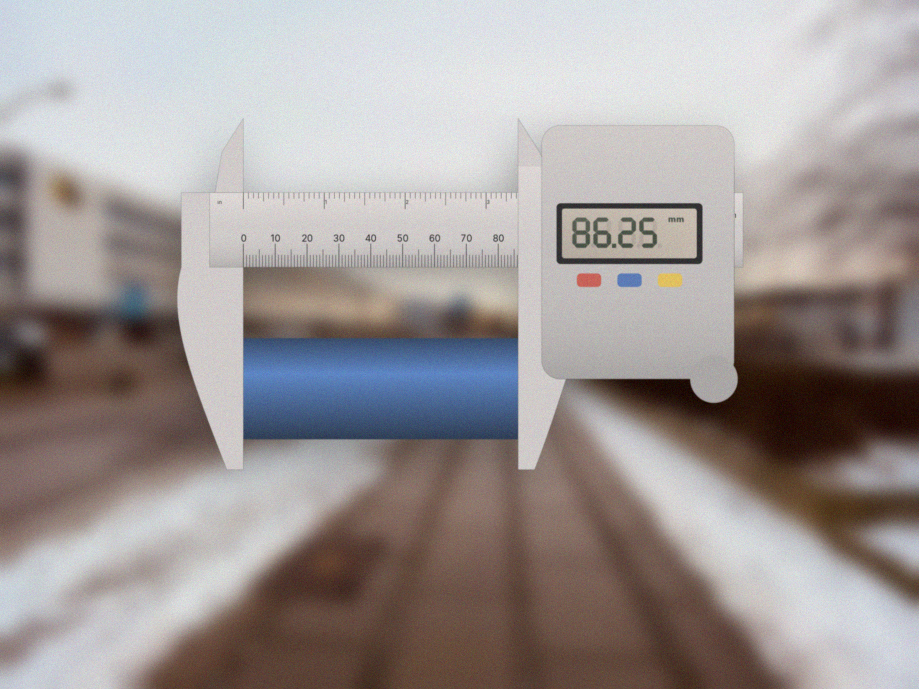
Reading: 86.25 mm
